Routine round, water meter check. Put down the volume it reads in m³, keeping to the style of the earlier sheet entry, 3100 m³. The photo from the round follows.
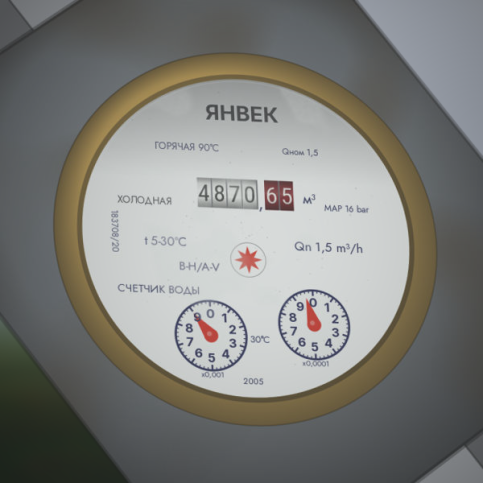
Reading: 4870.6589 m³
